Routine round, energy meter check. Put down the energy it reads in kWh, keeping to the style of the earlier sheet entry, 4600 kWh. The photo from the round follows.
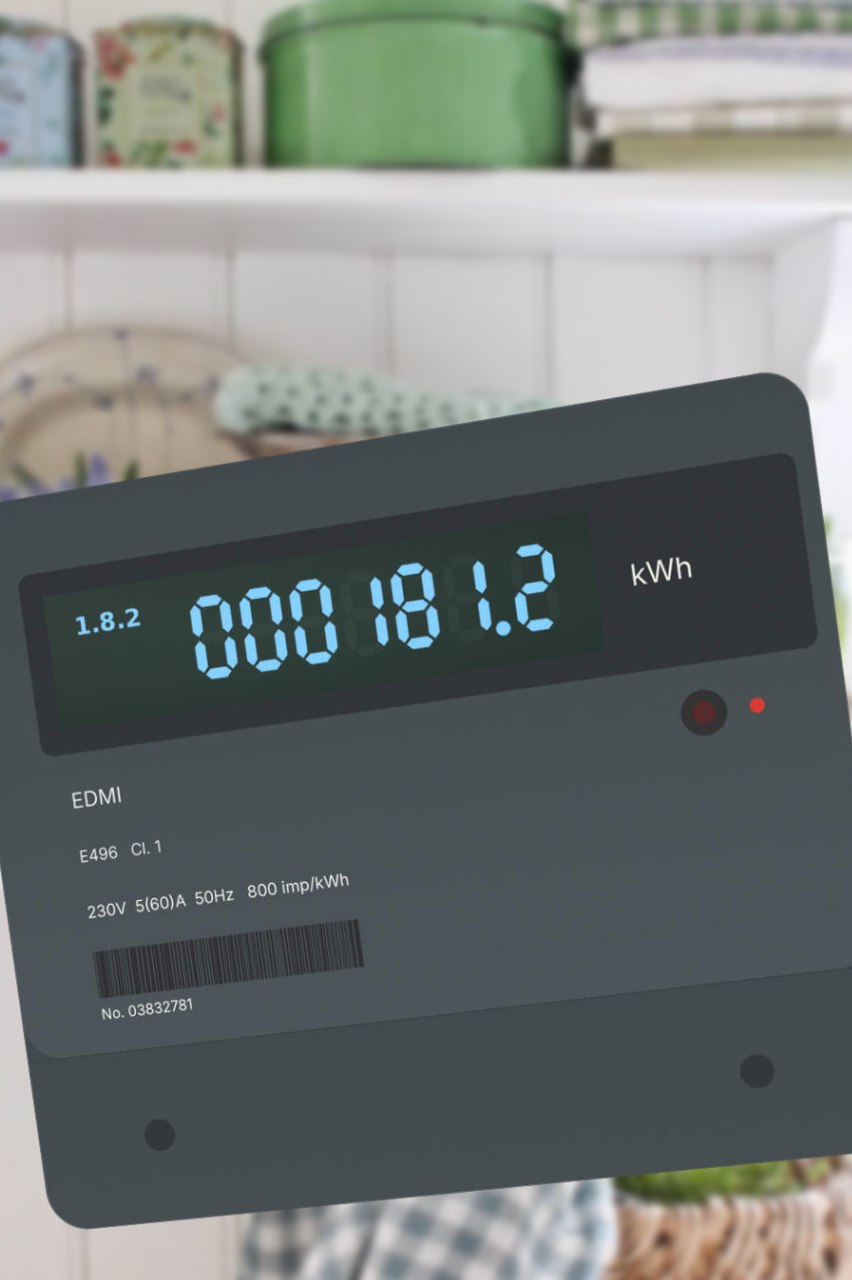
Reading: 181.2 kWh
